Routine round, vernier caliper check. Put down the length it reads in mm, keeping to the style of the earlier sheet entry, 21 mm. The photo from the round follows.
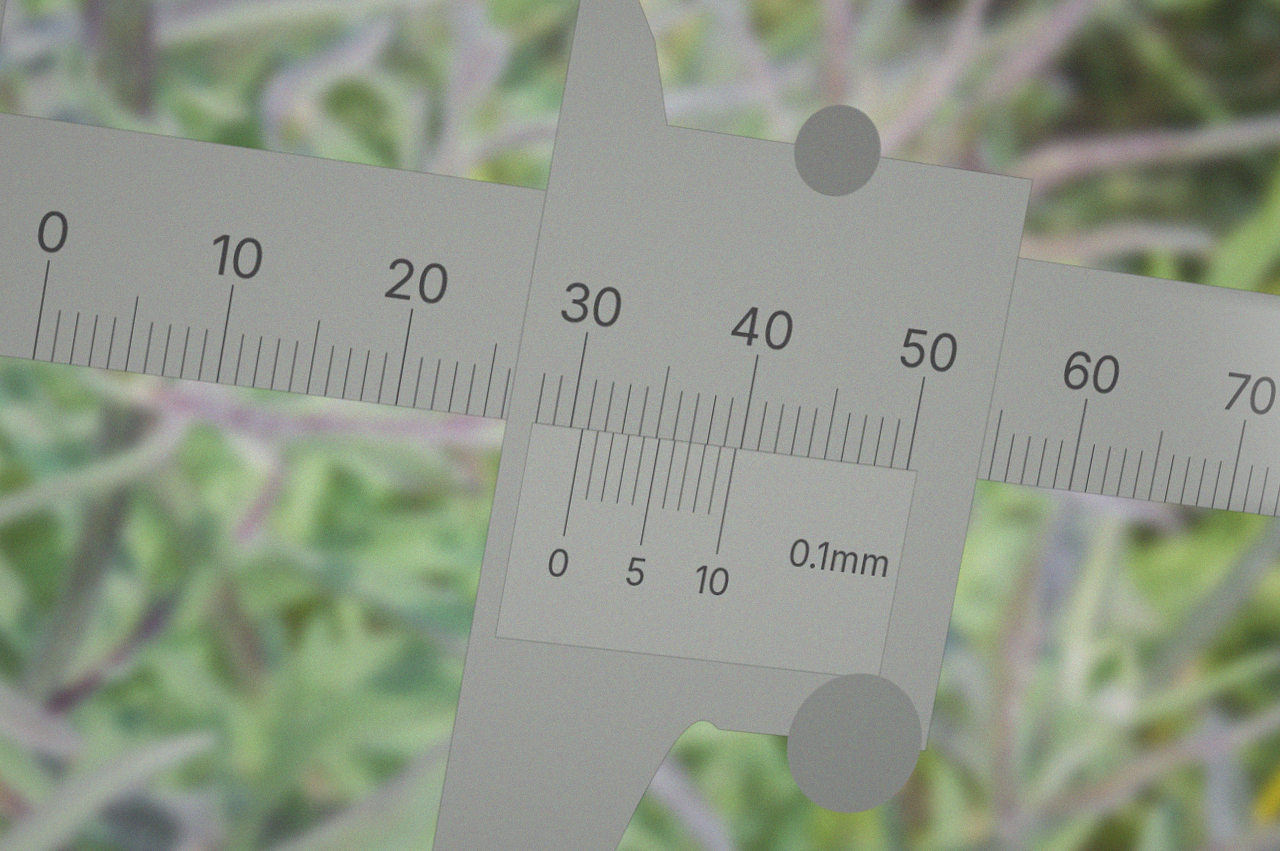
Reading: 30.7 mm
